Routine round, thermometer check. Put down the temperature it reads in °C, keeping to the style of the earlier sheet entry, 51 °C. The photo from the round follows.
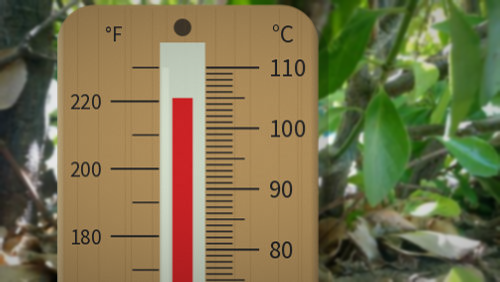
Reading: 105 °C
